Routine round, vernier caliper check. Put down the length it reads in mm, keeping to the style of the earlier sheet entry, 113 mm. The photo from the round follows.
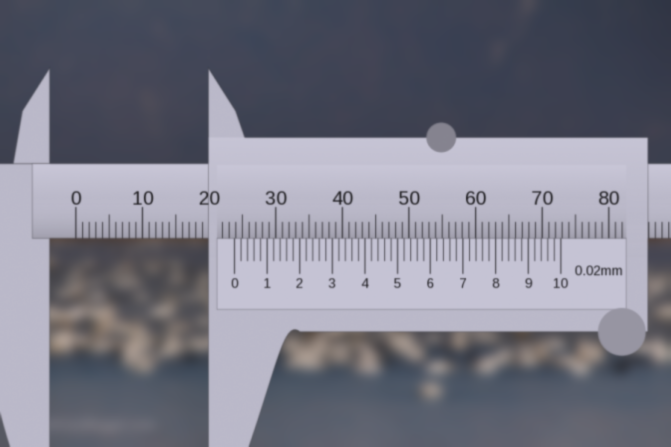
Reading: 23.8 mm
